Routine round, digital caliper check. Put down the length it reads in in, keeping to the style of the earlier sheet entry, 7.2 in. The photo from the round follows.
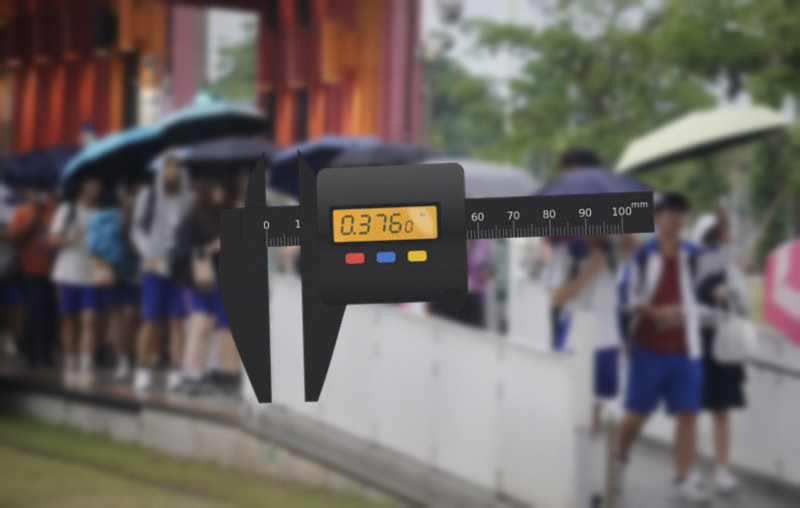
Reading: 0.3760 in
